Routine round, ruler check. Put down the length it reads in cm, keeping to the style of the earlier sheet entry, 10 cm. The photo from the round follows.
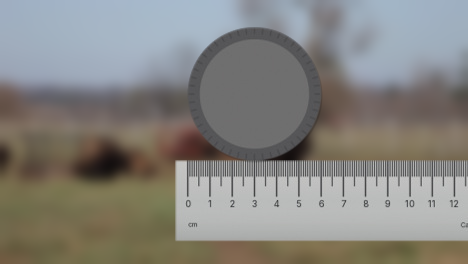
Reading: 6 cm
